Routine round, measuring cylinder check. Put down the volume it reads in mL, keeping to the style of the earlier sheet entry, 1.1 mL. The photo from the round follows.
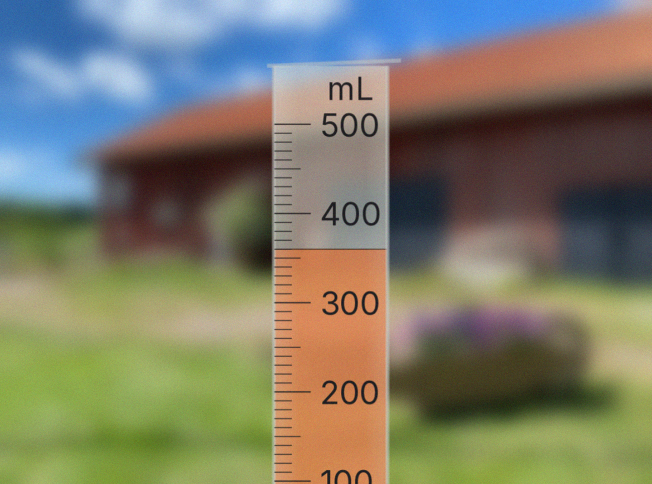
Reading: 360 mL
